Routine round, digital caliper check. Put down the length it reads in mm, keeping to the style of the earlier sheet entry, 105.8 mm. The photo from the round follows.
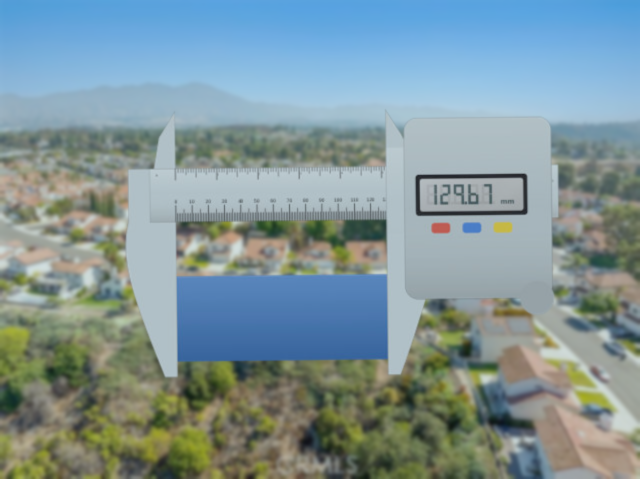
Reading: 129.67 mm
